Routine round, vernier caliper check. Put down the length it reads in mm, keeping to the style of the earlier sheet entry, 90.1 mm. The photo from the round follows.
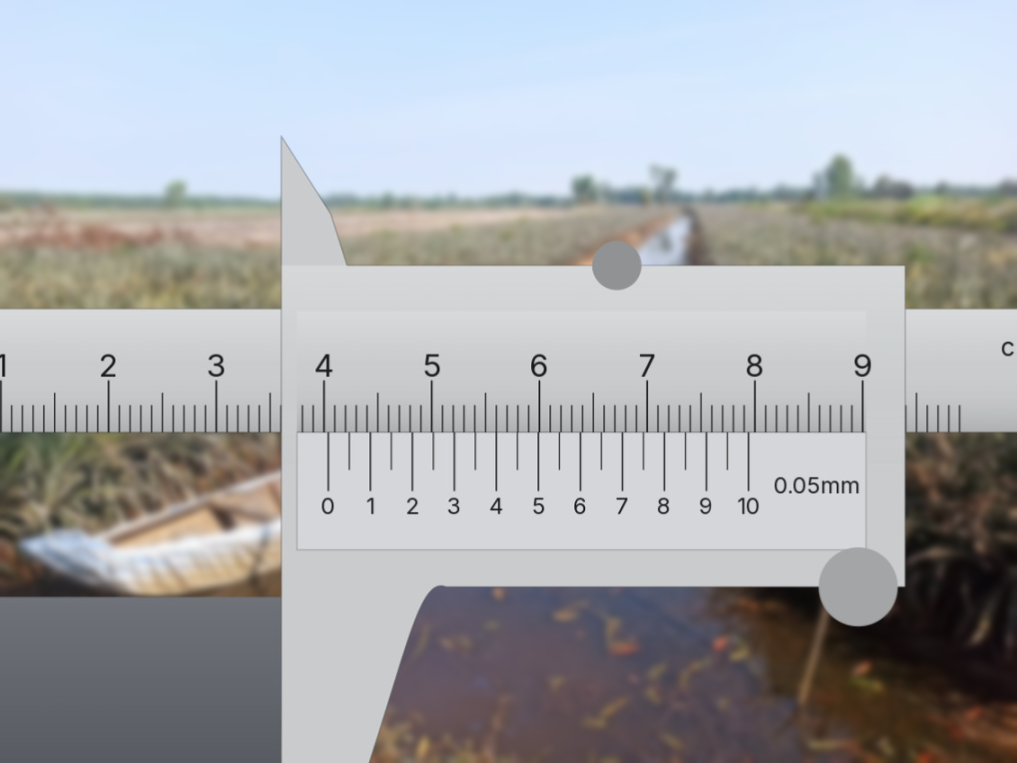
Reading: 40.4 mm
